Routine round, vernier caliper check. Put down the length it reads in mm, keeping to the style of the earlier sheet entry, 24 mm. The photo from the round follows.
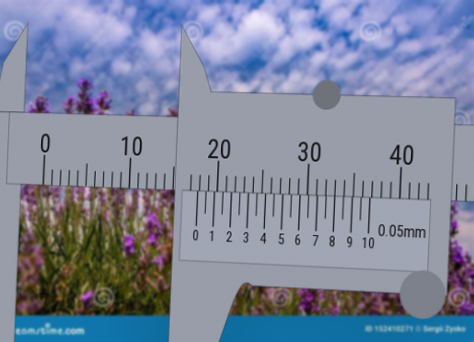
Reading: 17.8 mm
